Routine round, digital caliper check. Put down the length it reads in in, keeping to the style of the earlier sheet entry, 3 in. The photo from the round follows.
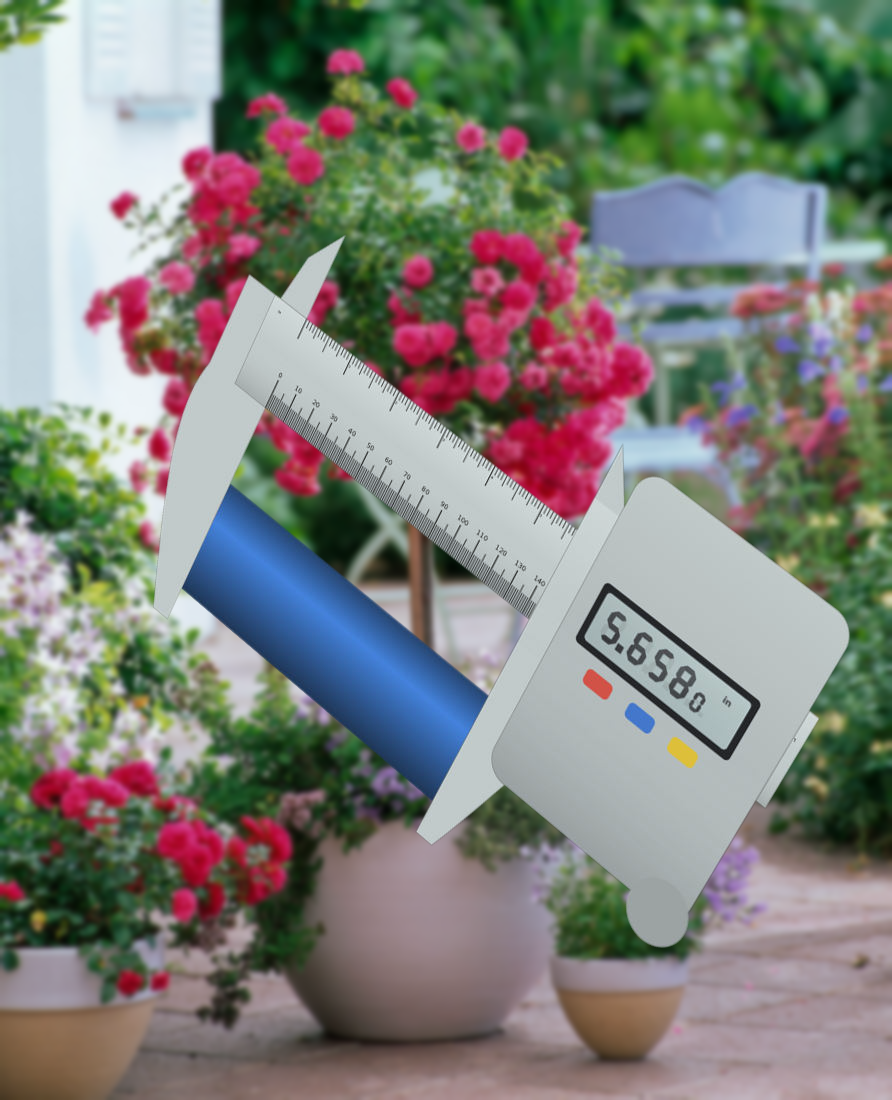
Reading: 5.6580 in
